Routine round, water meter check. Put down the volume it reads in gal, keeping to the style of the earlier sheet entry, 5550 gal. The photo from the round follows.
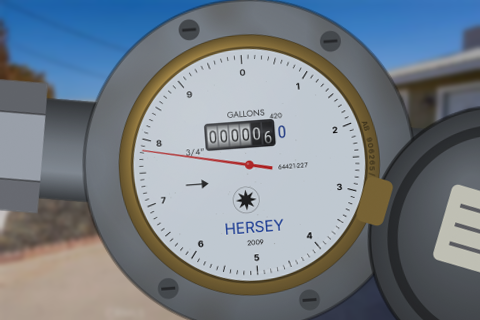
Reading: 57.8 gal
